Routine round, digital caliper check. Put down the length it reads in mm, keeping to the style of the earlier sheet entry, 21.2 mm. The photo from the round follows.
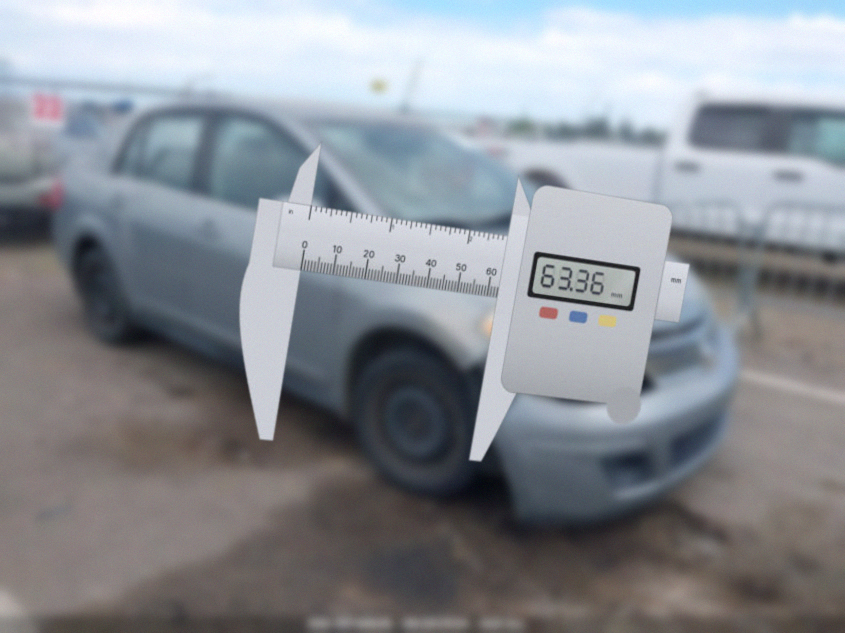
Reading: 63.36 mm
